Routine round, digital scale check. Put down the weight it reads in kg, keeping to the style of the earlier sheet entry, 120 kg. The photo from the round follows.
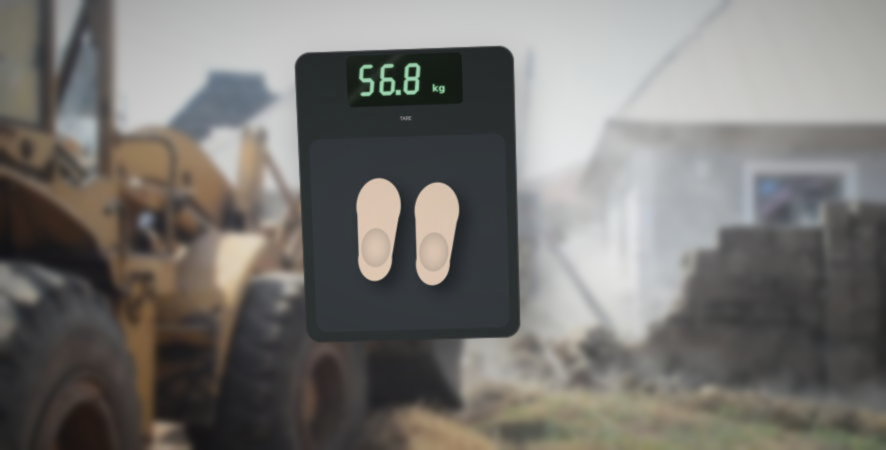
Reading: 56.8 kg
